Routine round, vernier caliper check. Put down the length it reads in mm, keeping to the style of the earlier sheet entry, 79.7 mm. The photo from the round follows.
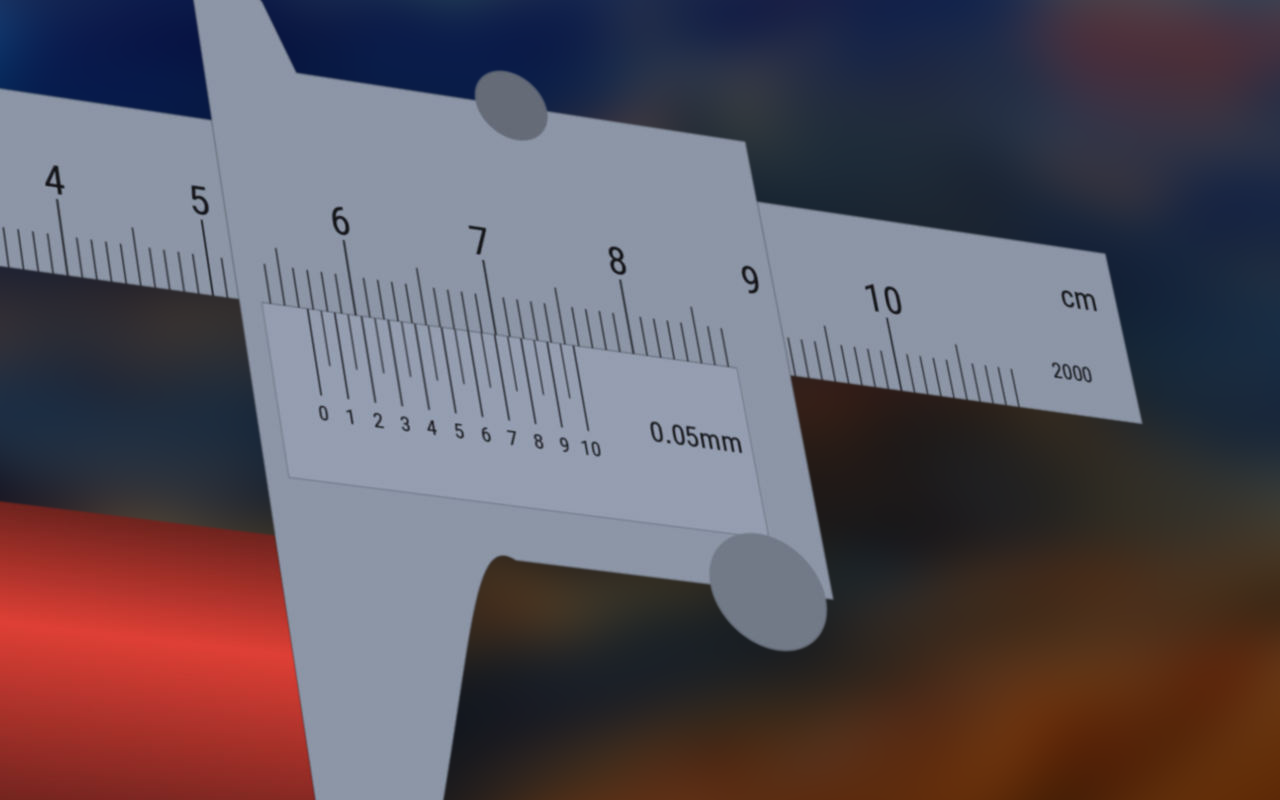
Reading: 56.6 mm
